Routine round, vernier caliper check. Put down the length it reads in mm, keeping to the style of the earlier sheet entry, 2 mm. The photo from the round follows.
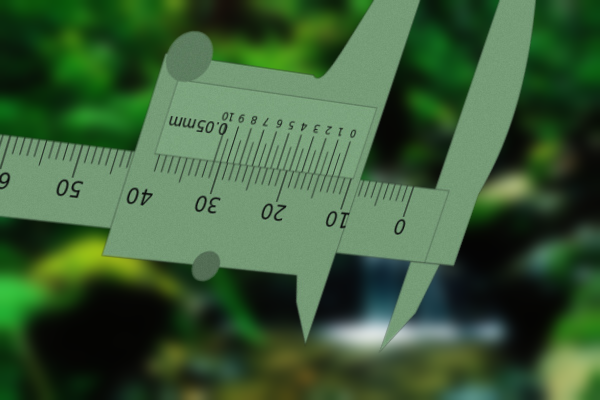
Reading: 12.0 mm
